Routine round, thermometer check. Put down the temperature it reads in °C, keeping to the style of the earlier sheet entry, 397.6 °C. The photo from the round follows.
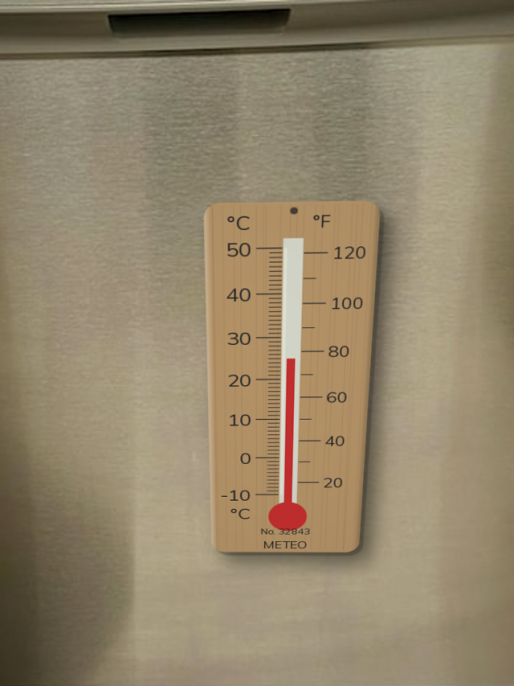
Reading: 25 °C
